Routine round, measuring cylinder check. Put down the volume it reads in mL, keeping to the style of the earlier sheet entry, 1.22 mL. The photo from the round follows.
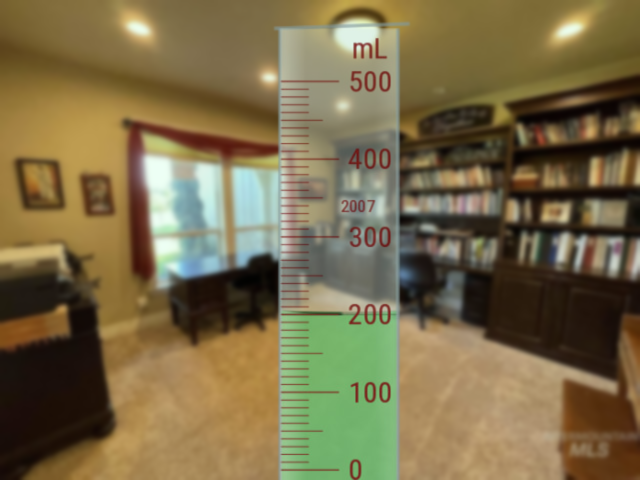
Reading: 200 mL
